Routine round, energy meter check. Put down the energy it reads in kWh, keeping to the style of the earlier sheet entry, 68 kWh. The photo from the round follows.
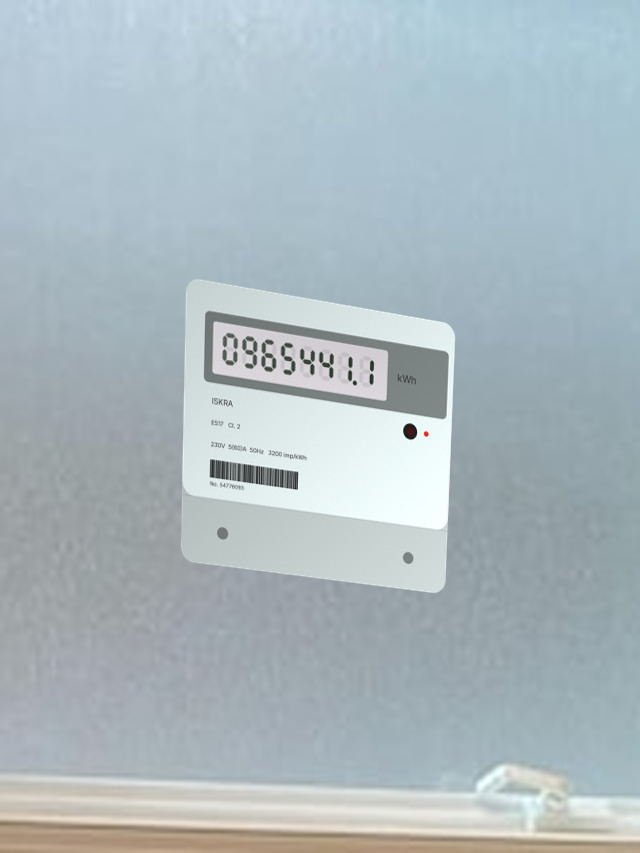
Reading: 965441.1 kWh
